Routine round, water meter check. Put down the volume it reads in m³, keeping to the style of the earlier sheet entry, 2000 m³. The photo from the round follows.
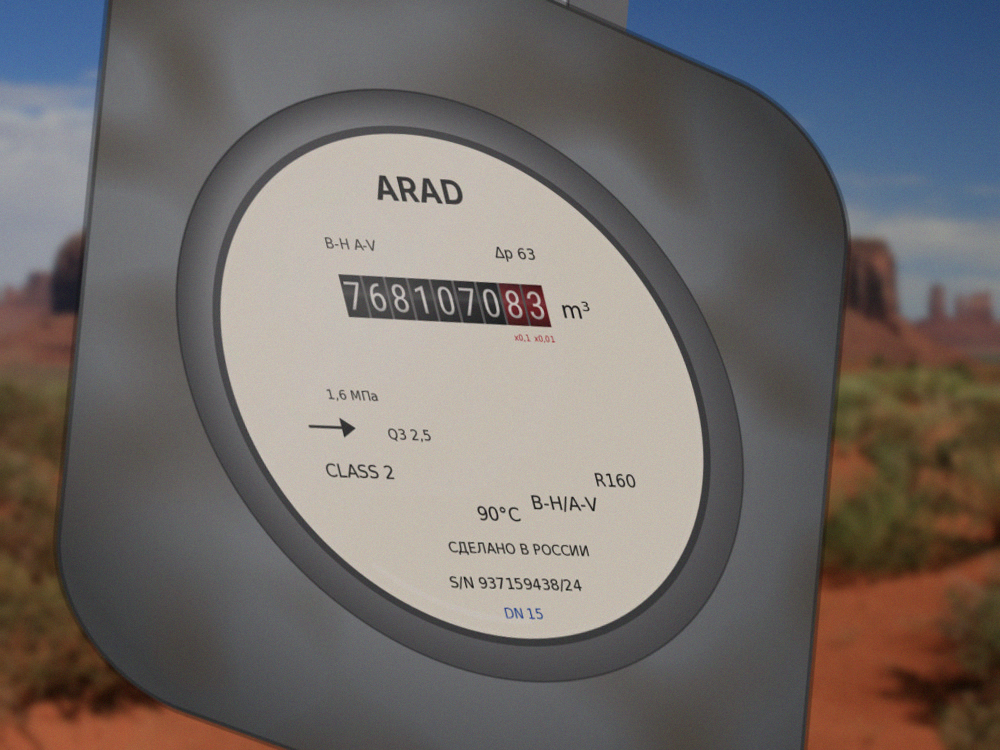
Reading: 7681070.83 m³
